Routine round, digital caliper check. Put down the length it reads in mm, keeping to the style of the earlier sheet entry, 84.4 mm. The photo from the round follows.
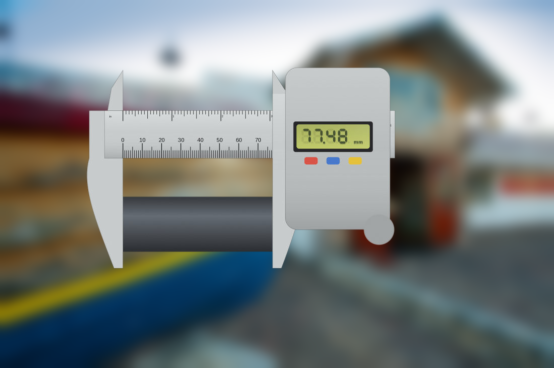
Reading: 77.48 mm
